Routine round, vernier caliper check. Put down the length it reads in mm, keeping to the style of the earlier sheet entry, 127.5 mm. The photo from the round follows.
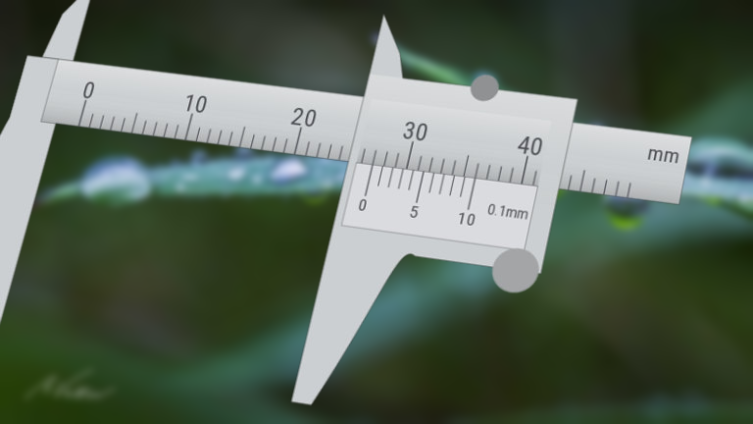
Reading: 27.0 mm
